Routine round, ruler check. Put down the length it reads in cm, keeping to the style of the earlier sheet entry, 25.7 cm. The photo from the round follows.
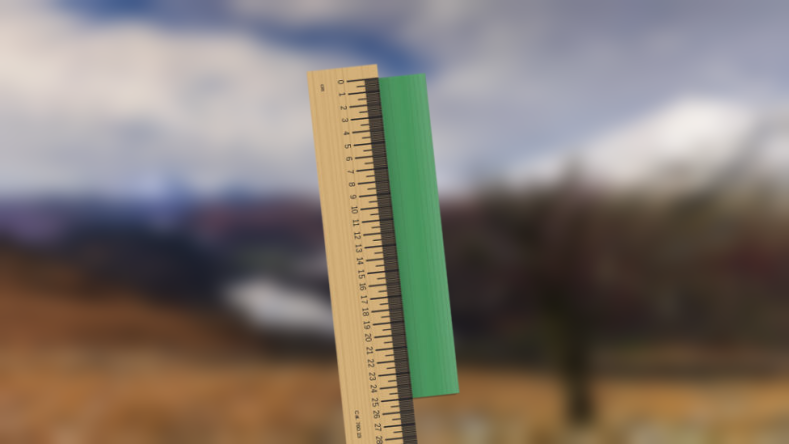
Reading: 25 cm
